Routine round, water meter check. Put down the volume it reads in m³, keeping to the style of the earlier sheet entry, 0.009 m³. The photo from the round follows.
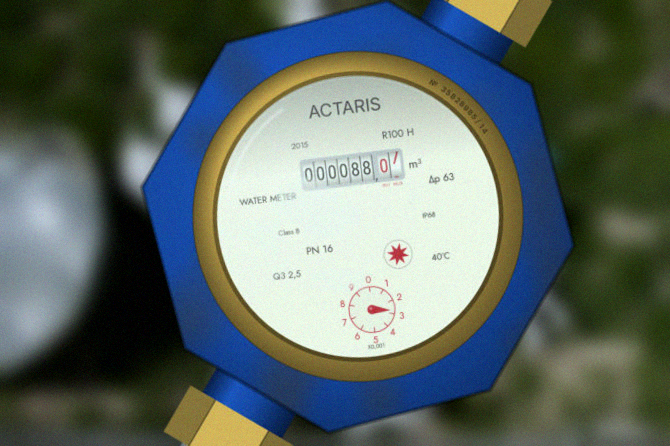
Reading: 88.072 m³
